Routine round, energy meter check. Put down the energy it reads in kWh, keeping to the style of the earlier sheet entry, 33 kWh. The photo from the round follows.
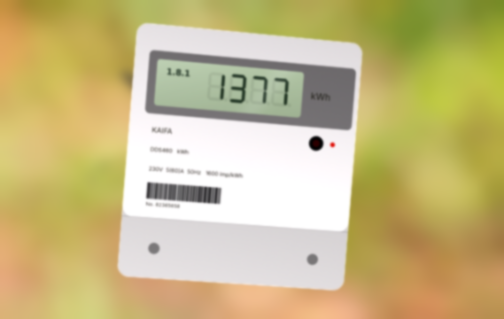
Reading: 1377 kWh
